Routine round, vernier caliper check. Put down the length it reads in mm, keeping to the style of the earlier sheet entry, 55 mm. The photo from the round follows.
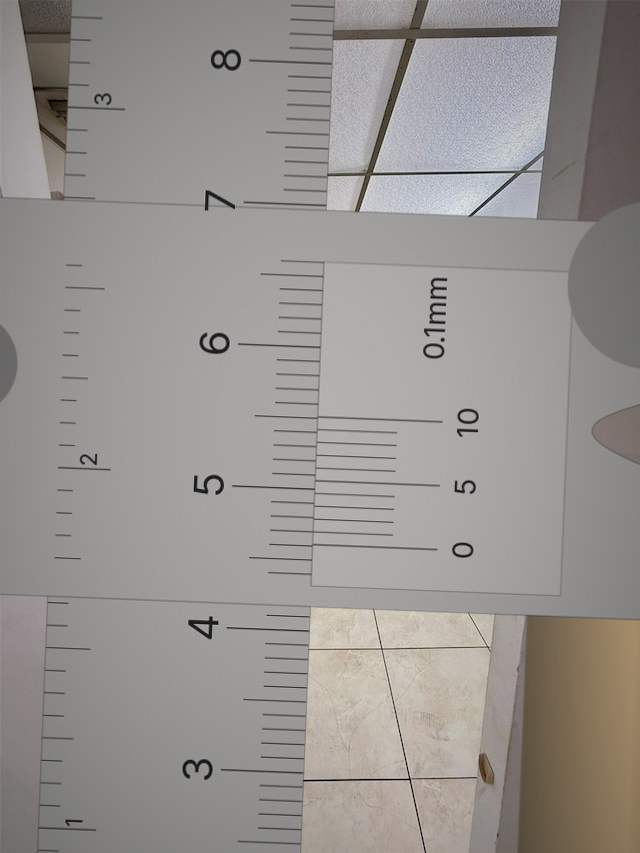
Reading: 46.1 mm
